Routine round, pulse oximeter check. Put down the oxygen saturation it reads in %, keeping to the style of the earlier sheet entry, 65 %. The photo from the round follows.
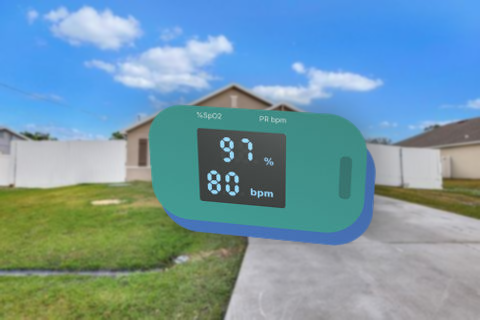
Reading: 97 %
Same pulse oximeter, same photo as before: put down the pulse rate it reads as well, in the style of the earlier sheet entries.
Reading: 80 bpm
